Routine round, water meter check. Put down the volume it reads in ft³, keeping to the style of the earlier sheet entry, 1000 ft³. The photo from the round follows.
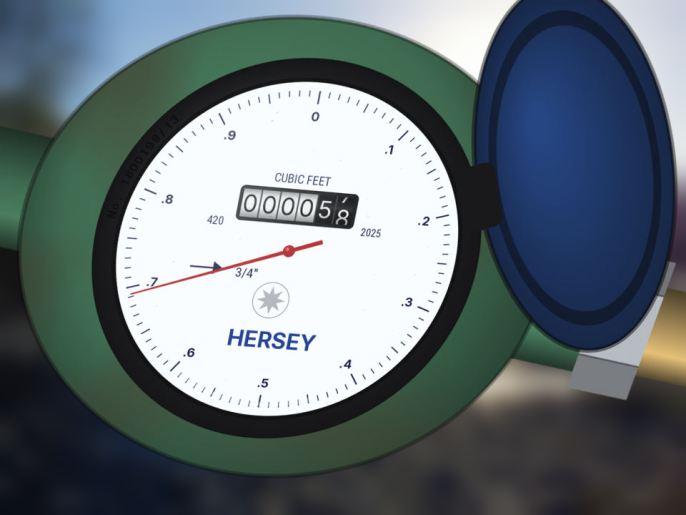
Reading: 57.69 ft³
